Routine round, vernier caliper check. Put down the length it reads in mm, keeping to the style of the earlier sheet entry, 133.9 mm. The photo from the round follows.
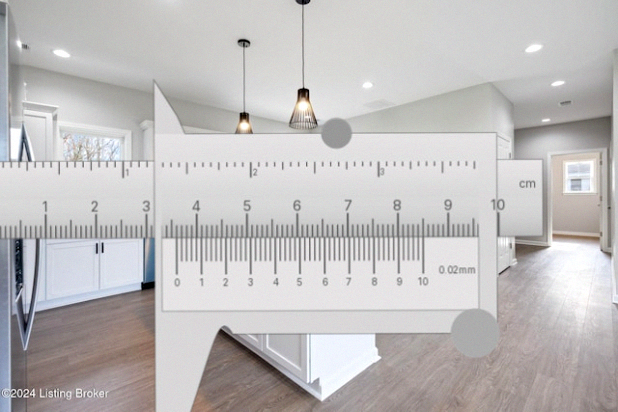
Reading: 36.0 mm
